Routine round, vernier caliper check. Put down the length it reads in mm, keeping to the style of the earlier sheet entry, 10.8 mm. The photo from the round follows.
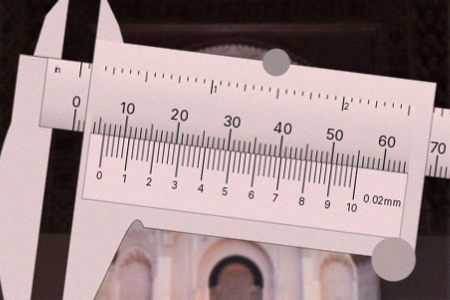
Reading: 6.0 mm
